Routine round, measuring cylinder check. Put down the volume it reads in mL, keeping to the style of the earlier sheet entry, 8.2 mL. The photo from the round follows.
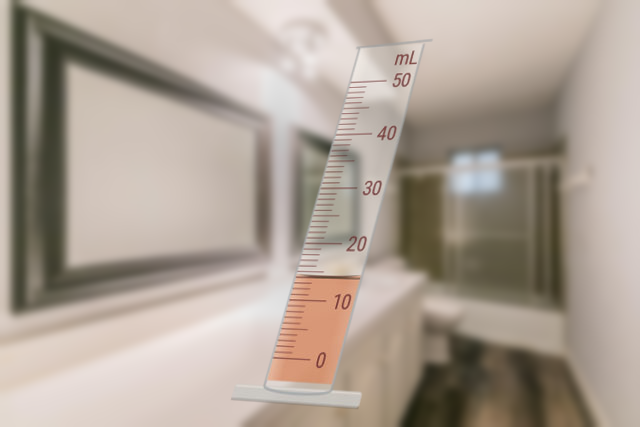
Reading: 14 mL
